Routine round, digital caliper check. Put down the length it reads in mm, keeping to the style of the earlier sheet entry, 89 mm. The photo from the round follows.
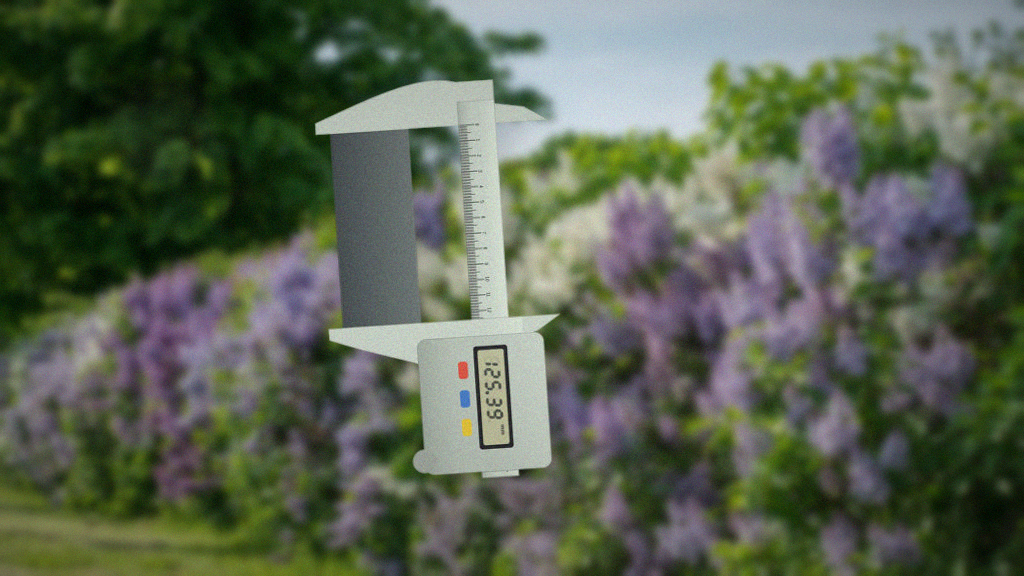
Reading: 125.39 mm
